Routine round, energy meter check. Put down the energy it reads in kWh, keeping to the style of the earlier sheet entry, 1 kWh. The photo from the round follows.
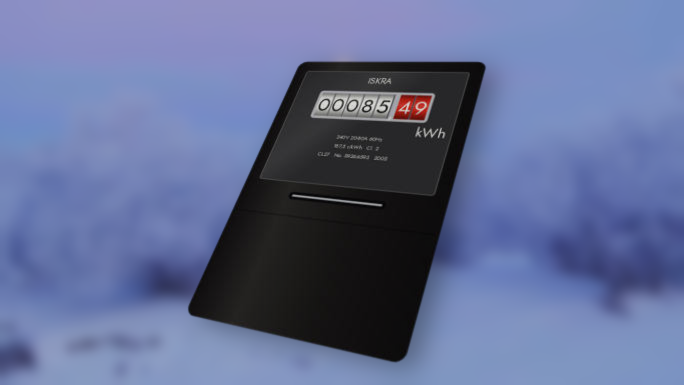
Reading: 85.49 kWh
